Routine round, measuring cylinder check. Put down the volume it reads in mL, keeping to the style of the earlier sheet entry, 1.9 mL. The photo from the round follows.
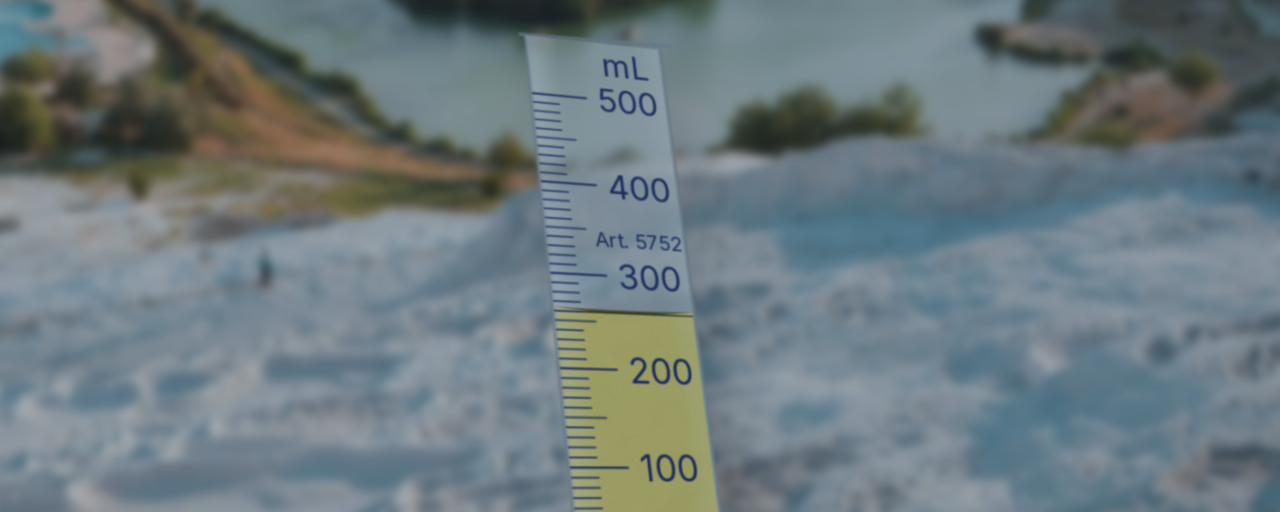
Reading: 260 mL
